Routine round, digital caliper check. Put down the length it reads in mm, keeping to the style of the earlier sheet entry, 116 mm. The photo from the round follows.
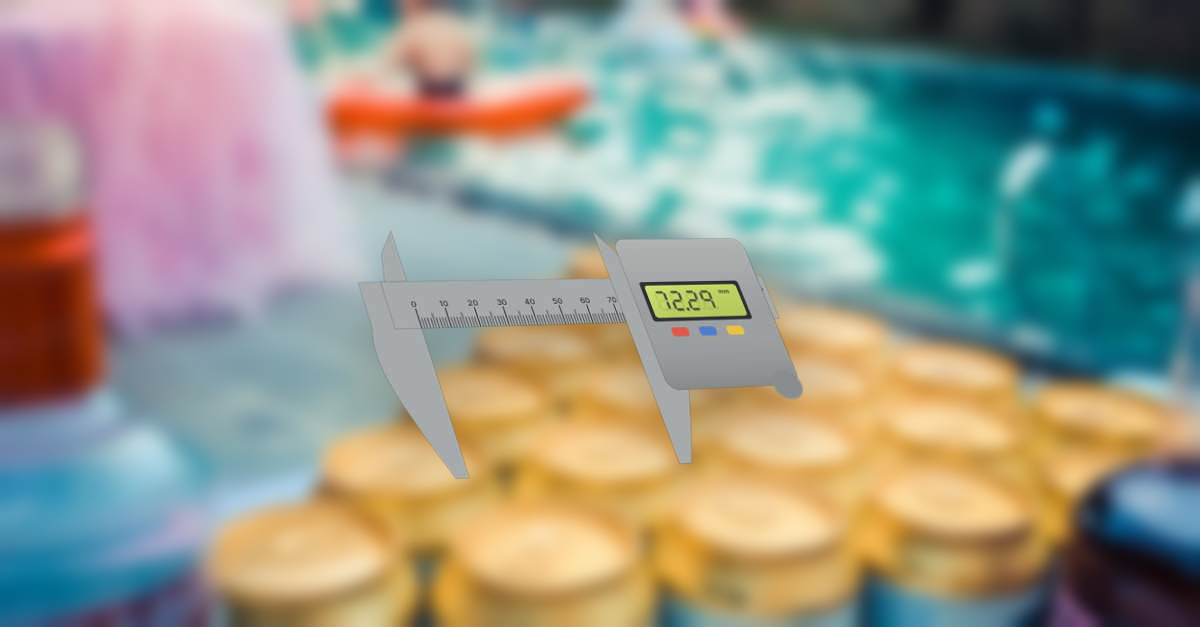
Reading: 72.29 mm
